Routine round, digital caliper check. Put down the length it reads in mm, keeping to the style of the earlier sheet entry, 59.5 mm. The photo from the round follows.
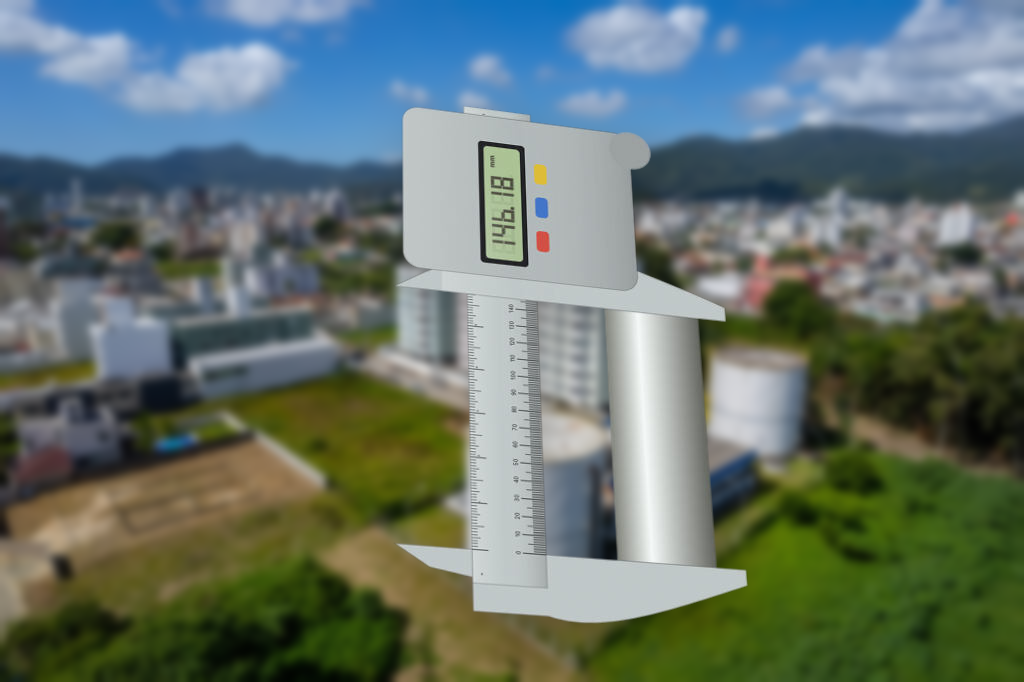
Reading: 146.18 mm
